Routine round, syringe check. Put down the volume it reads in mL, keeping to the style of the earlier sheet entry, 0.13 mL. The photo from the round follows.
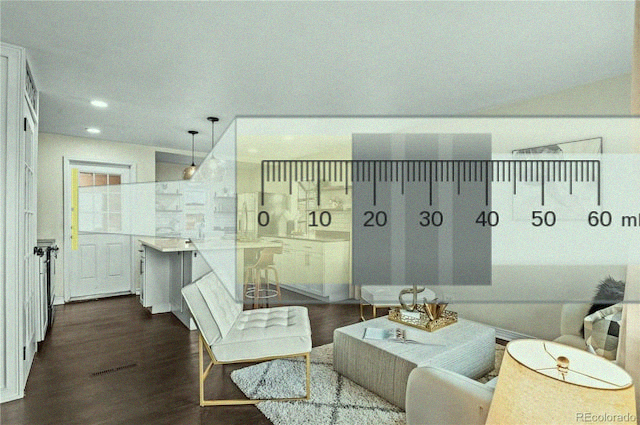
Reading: 16 mL
